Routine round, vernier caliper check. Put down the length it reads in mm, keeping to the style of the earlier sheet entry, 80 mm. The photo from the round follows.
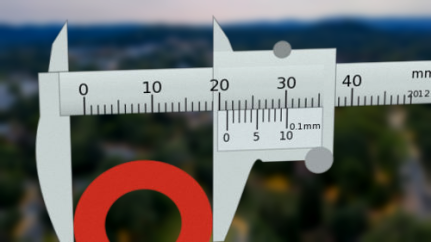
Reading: 21.2 mm
